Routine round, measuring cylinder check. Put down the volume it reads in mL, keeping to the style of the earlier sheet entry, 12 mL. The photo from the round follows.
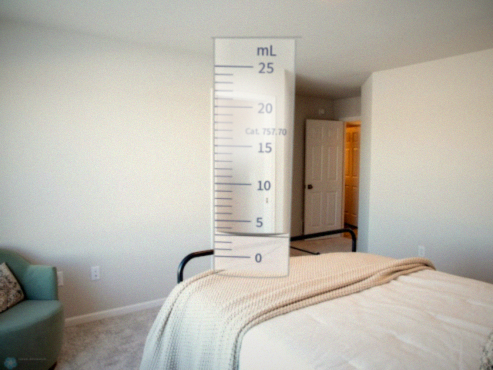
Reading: 3 mL
